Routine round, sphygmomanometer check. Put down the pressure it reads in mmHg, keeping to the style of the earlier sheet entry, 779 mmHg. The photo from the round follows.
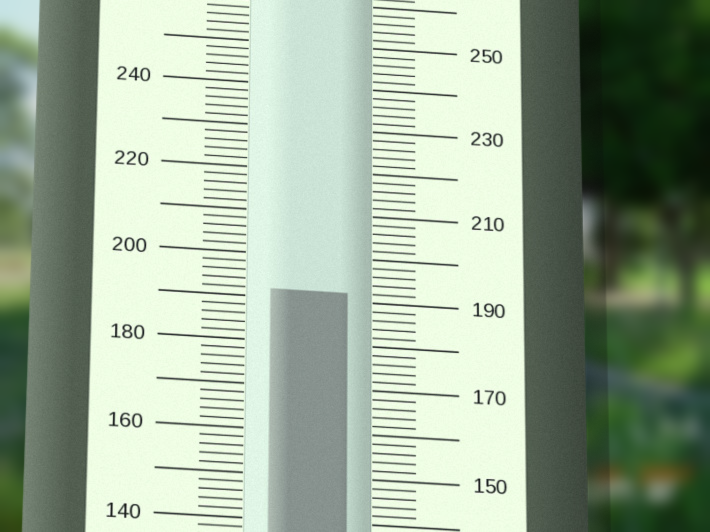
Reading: 192 mmHg
